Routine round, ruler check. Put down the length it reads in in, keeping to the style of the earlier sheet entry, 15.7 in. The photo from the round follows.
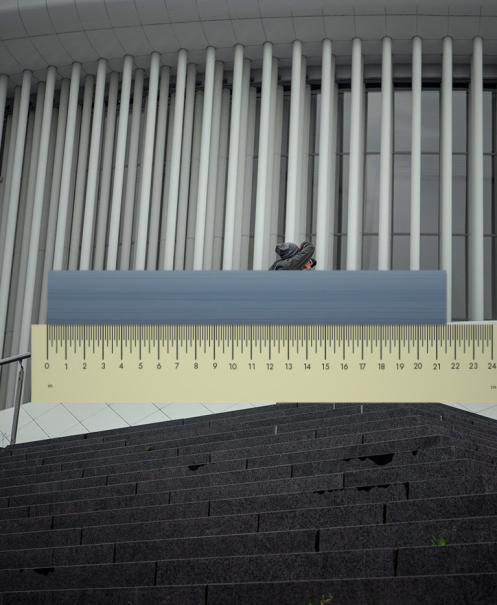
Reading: 21.5 in
